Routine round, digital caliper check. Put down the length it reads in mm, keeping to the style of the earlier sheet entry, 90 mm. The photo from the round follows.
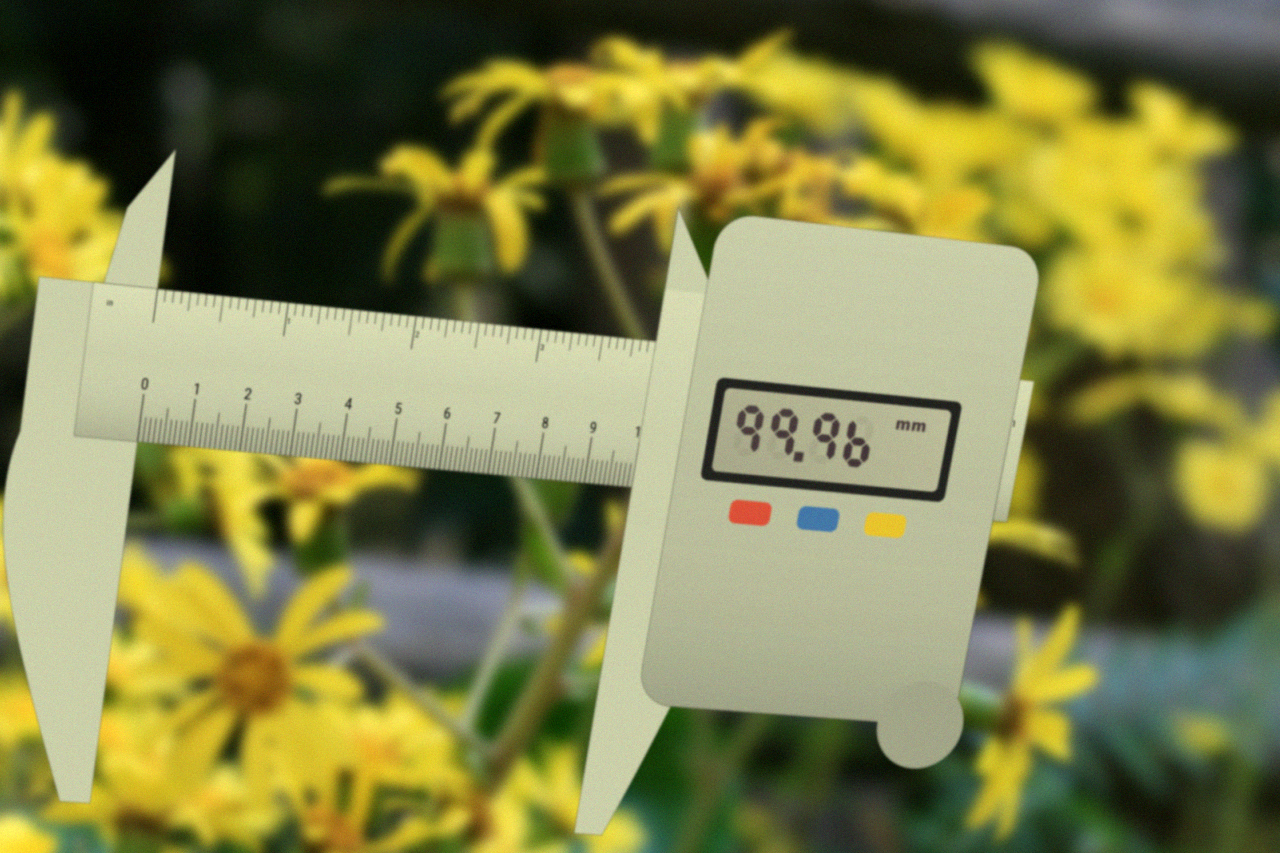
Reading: 99.96 mm
